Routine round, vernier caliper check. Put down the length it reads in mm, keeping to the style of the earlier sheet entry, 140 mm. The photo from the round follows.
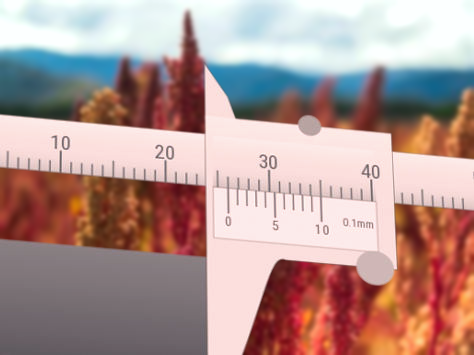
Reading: 26.0 mm
